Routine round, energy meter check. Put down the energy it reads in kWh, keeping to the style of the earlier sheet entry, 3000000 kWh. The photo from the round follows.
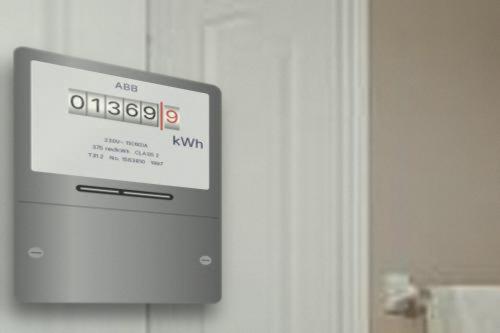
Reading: 1369.9 kWh
